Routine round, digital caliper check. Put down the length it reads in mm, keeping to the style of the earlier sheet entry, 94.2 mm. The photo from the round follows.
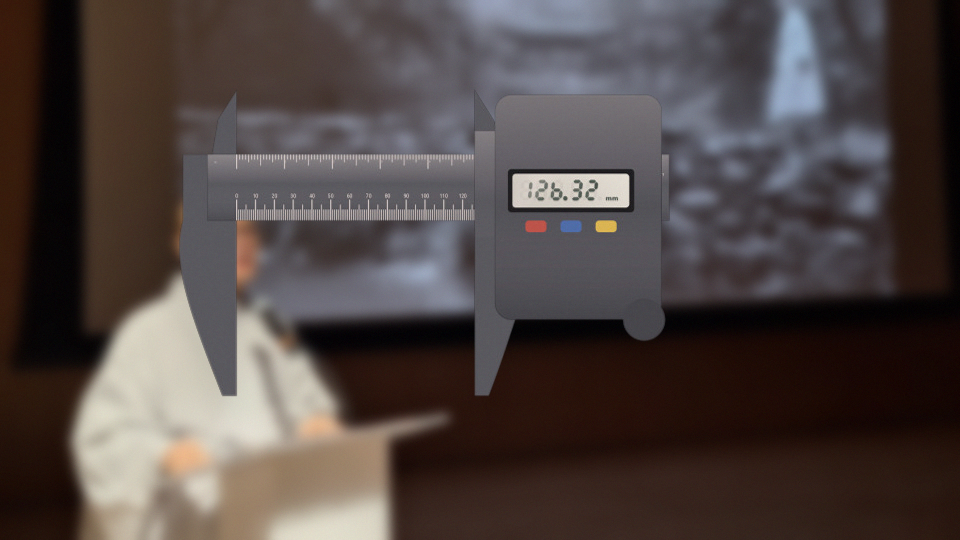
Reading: 126.32 mm
